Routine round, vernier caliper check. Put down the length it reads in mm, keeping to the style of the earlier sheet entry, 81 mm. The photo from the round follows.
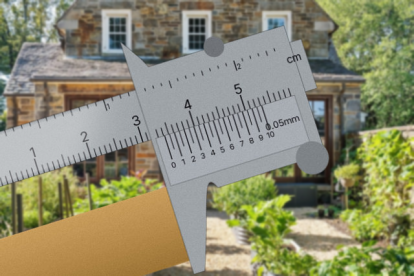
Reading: 34.2 mm
